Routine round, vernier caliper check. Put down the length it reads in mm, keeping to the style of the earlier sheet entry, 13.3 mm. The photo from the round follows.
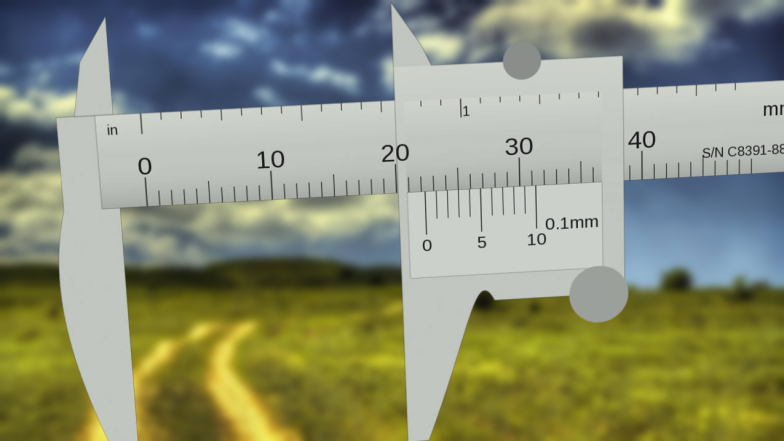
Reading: 22.3 mm
